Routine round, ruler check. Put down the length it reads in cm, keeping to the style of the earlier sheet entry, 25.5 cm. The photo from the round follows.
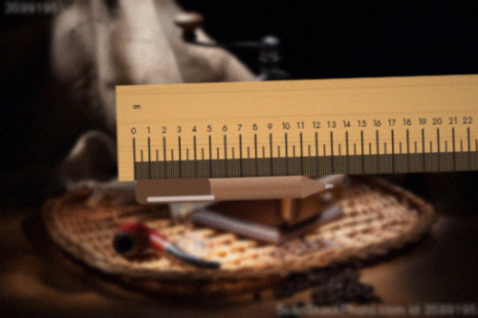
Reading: 13 cm
